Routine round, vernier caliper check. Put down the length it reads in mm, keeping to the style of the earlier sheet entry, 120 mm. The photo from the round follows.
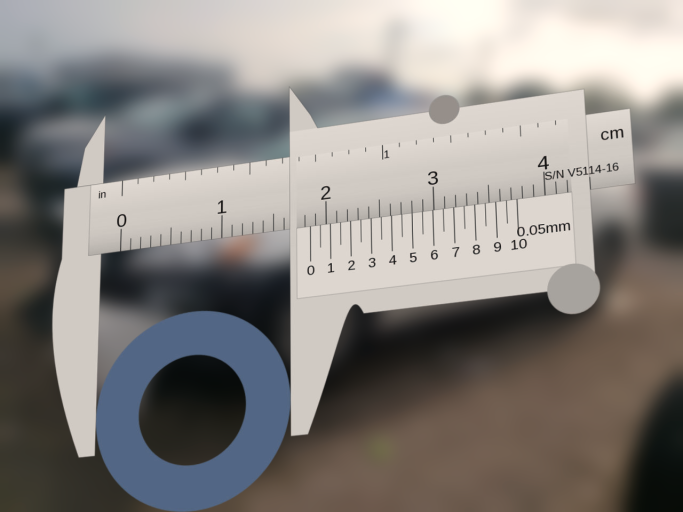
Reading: 18.5 mm
